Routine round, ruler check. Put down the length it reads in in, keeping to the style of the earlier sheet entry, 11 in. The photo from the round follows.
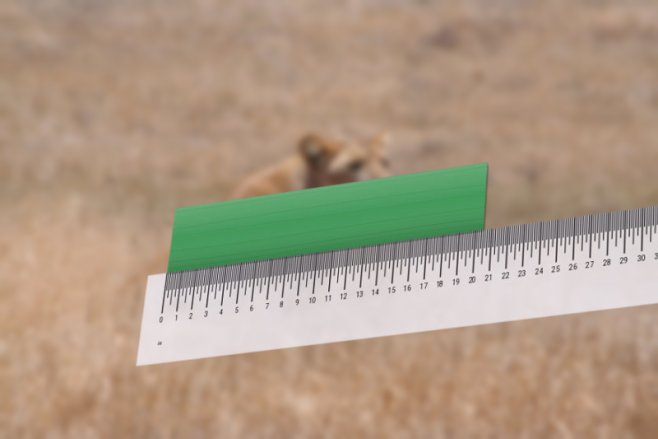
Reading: 20.5 in
